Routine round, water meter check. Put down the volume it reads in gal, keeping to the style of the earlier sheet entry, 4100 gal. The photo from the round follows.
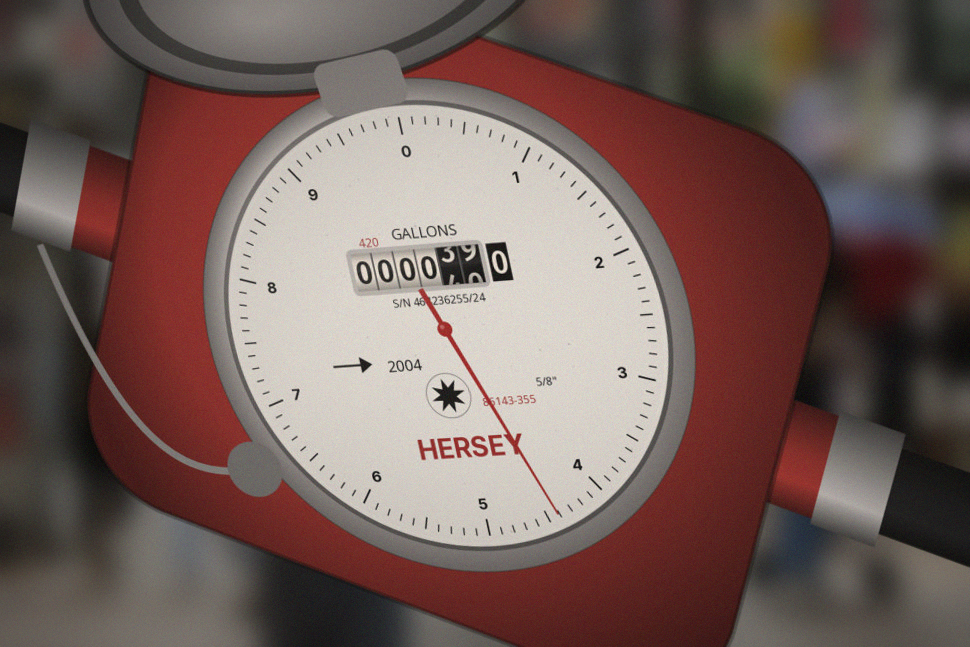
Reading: 394.4 gal
